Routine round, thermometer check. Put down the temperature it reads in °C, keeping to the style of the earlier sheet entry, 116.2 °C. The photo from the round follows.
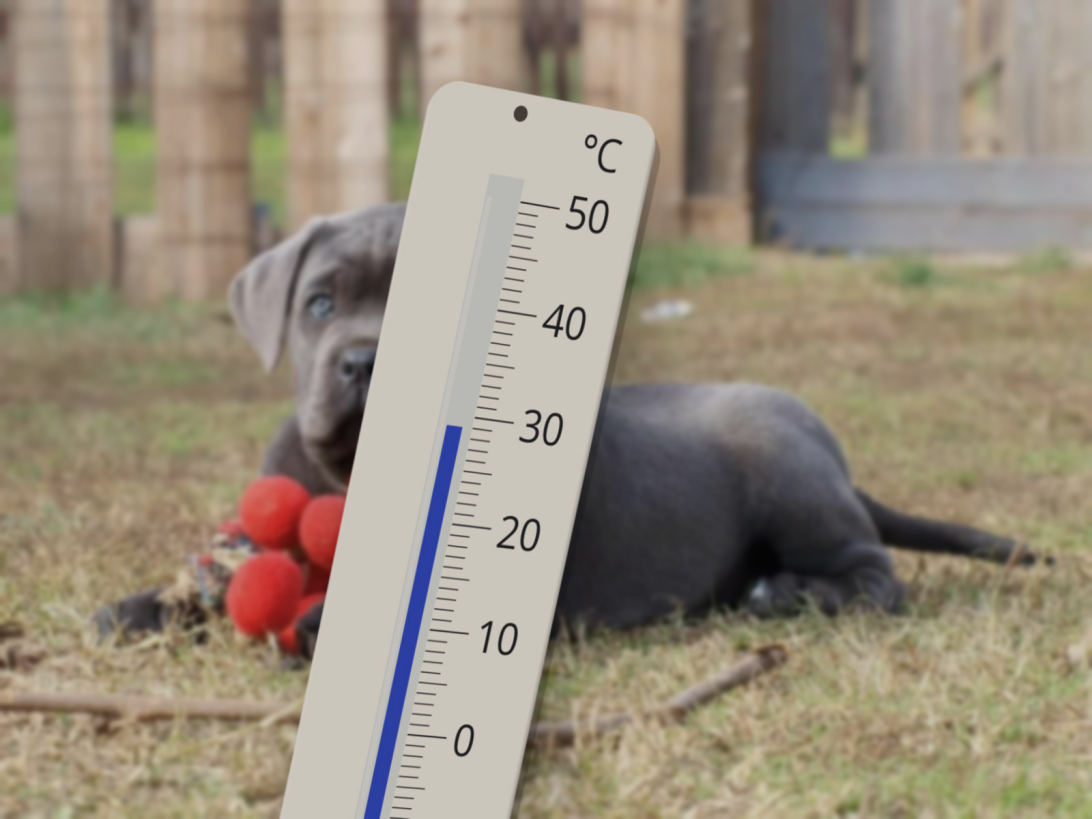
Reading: 29 °C
